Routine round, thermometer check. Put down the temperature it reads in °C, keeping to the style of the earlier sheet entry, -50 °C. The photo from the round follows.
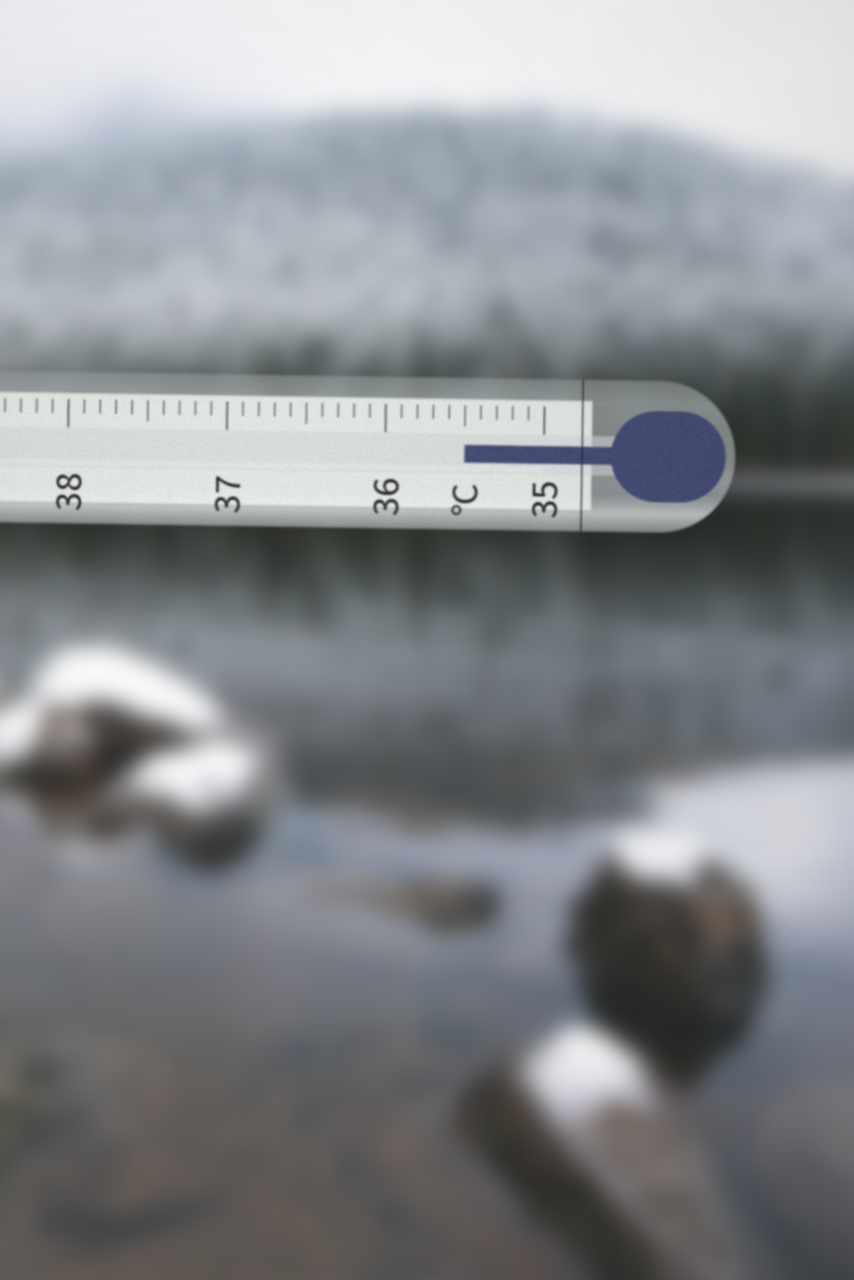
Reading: 35.5 °C
